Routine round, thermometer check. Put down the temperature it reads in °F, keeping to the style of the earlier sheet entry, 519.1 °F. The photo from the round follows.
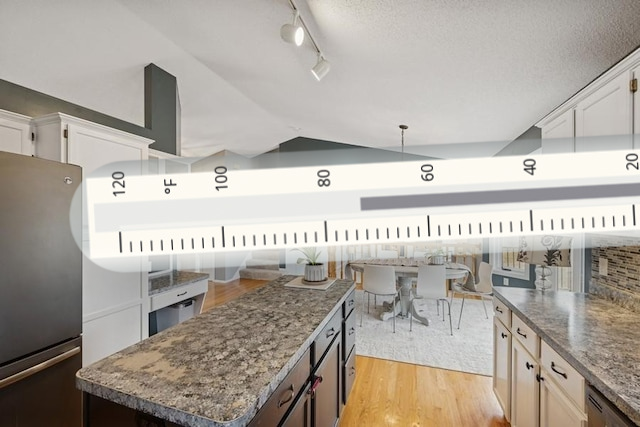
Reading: 73 °F
